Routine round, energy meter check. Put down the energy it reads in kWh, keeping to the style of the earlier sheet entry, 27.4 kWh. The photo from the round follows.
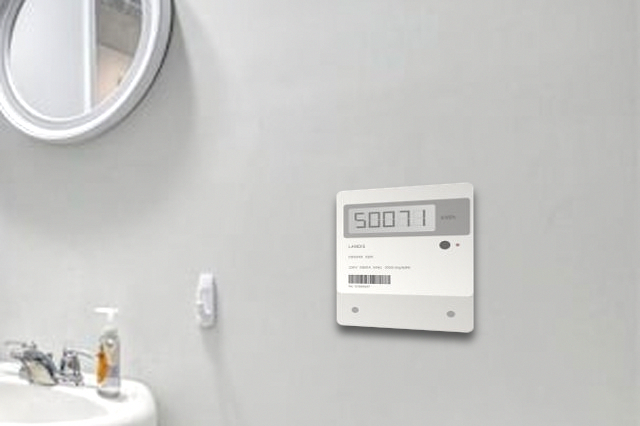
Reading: 50071 kWh
